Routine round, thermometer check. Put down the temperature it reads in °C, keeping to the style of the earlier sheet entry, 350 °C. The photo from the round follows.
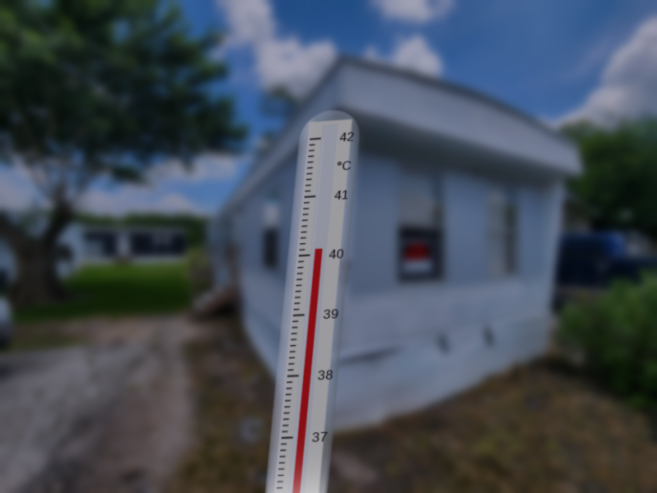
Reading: 40.1 °C
